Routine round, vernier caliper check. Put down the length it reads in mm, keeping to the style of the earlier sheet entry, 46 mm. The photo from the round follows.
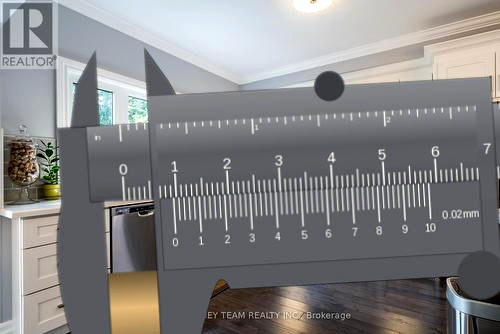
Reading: 9.5 mm
